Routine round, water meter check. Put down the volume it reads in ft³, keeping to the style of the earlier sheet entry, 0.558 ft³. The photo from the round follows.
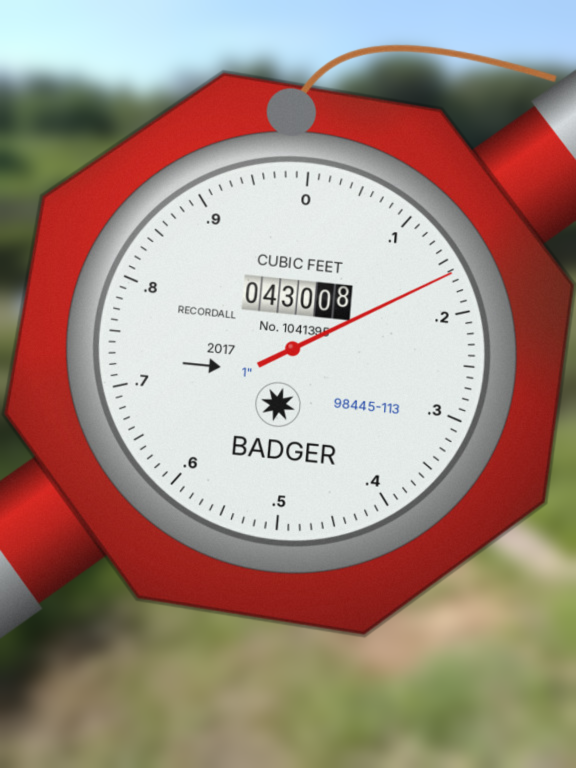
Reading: 43008.16 ft³
